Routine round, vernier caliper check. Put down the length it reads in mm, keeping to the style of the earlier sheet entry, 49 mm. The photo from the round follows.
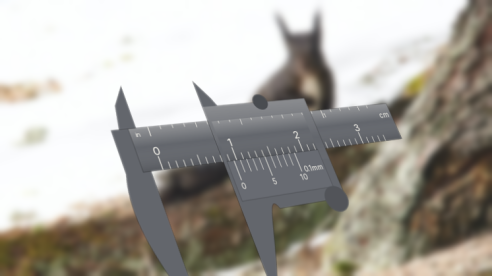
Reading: 9.6 mm
